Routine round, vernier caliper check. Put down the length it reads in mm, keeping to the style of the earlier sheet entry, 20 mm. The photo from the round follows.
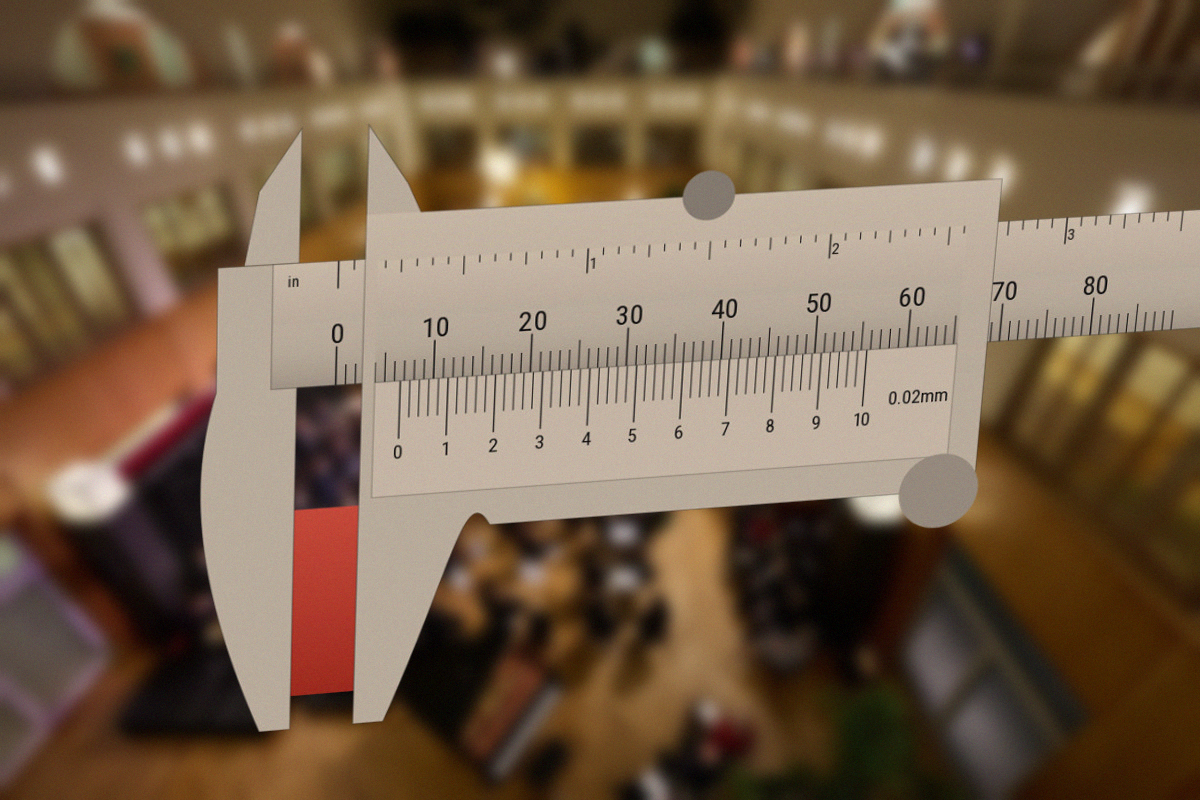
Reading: 6.6 mm
